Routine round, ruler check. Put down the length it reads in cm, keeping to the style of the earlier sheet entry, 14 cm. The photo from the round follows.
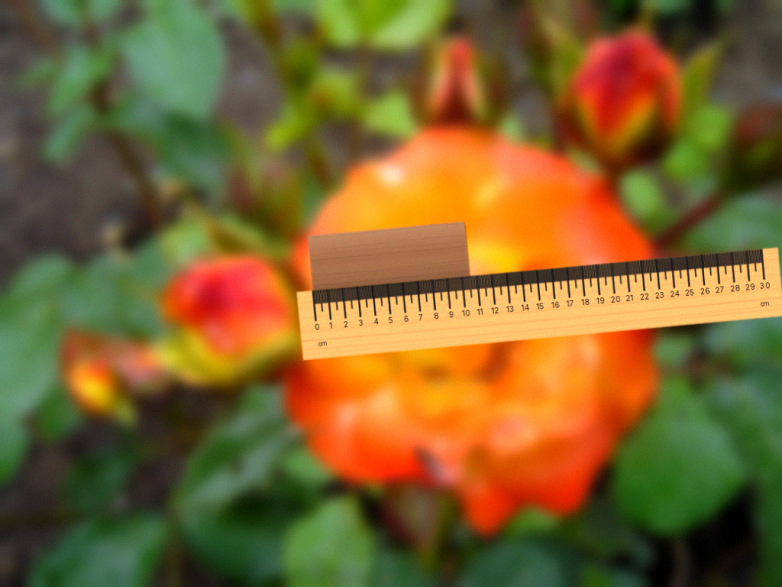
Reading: 10.5 cm
